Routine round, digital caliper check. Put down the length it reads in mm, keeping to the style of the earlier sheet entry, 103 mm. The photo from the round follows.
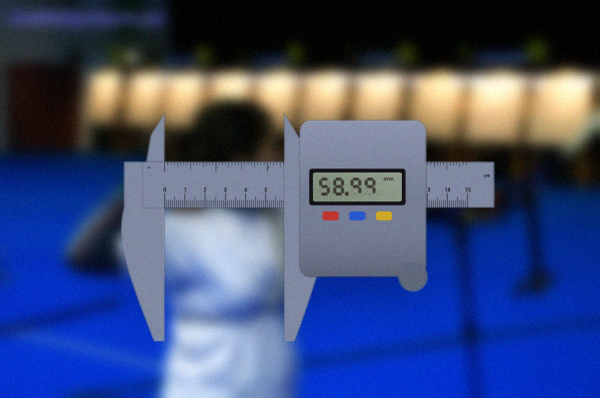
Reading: 58.99 mm
